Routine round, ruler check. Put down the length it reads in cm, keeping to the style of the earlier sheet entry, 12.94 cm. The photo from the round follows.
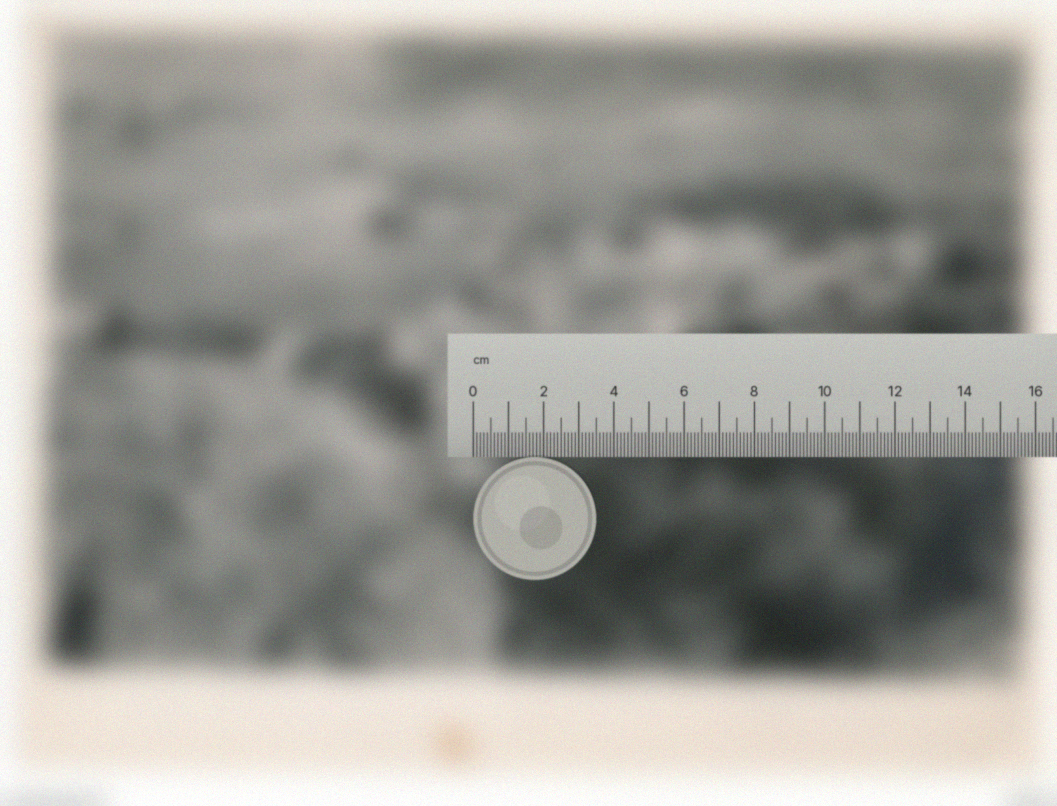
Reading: 3.5 cm
